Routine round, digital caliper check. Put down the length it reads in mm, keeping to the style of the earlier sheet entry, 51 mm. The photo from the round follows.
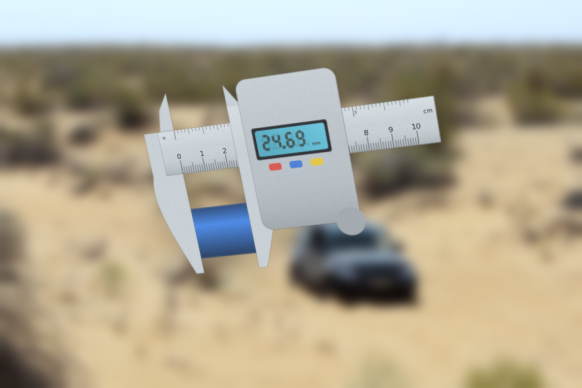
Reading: 24.69 mm
